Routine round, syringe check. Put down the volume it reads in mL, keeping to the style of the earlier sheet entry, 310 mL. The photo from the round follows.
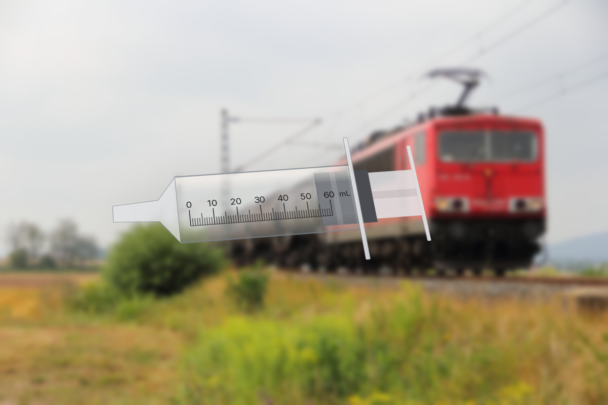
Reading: 55 mL
